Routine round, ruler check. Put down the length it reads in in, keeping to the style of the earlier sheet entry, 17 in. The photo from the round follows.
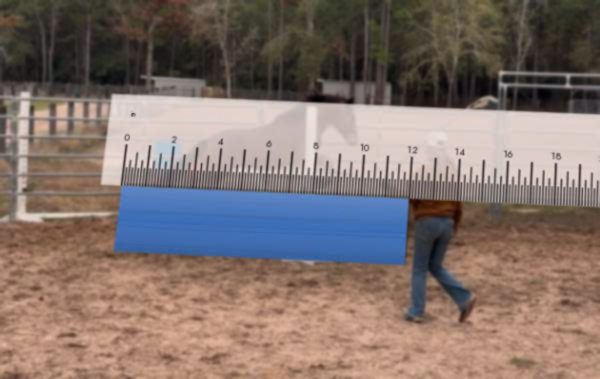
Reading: 12 in
